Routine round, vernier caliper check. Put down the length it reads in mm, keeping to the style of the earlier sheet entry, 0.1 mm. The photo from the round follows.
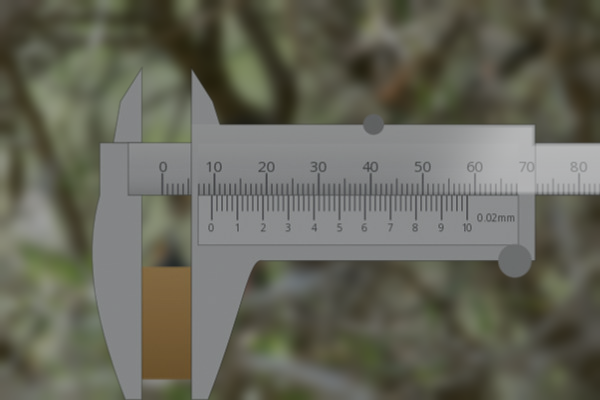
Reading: 9.5 mm
